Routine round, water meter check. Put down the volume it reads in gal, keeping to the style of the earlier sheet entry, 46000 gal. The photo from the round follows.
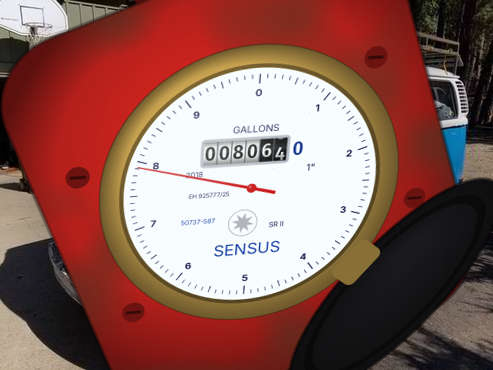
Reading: 80637.9 gal
